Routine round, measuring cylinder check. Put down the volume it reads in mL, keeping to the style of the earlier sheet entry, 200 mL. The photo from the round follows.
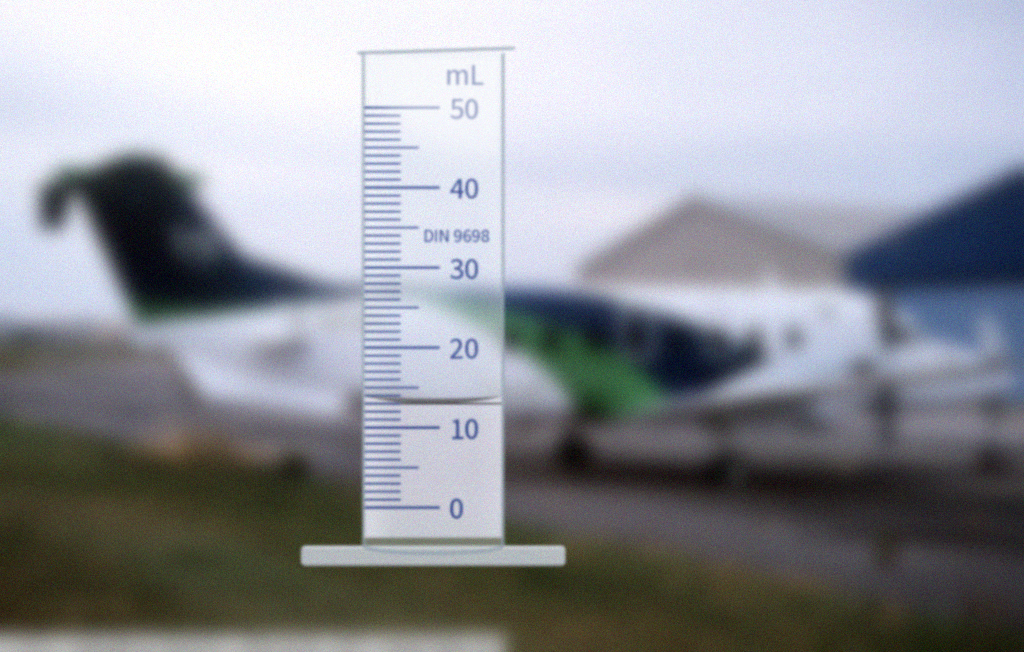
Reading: 13 mL
